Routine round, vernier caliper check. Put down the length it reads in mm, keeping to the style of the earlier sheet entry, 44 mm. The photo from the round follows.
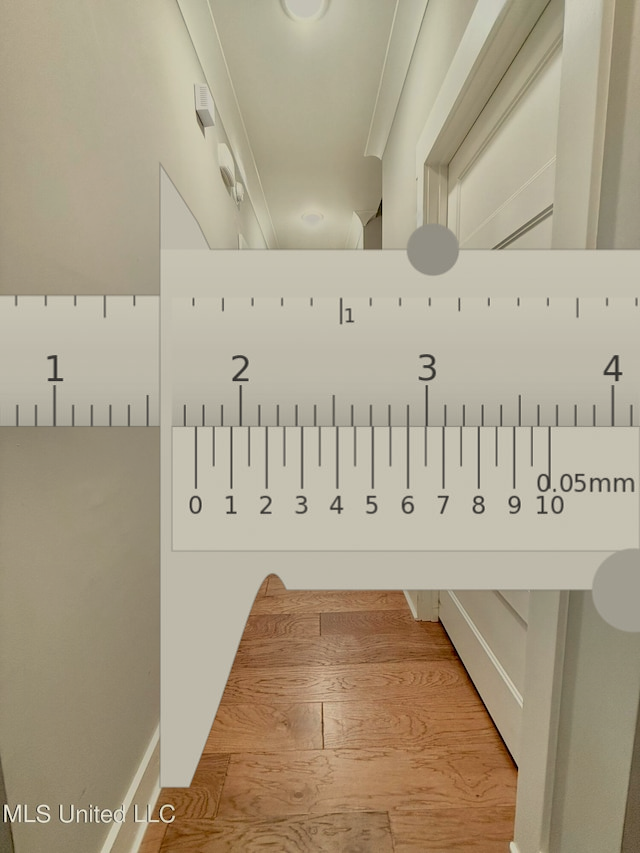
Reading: 17.6 mm
